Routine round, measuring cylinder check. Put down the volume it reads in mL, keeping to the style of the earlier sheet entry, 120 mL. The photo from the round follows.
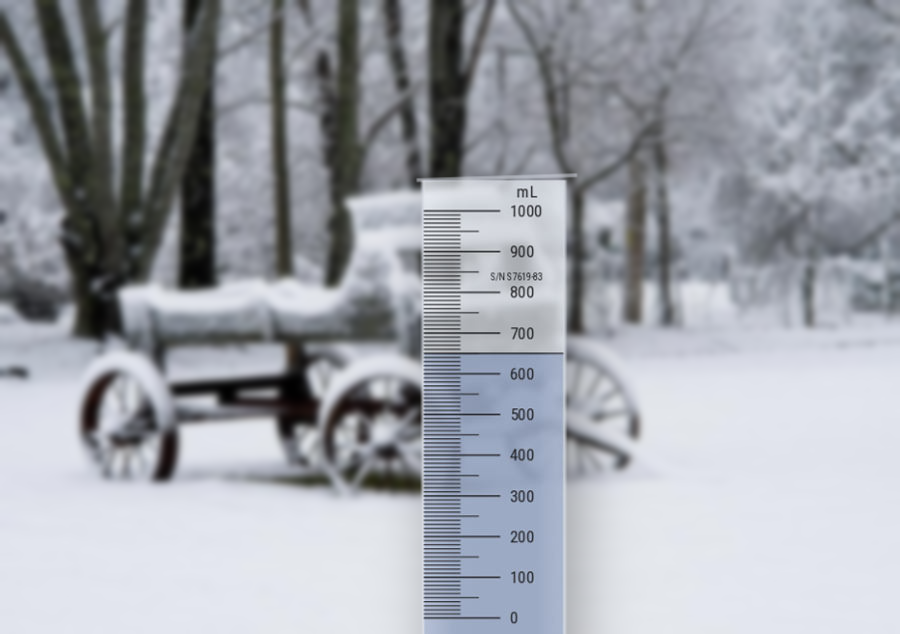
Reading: 650 mL
